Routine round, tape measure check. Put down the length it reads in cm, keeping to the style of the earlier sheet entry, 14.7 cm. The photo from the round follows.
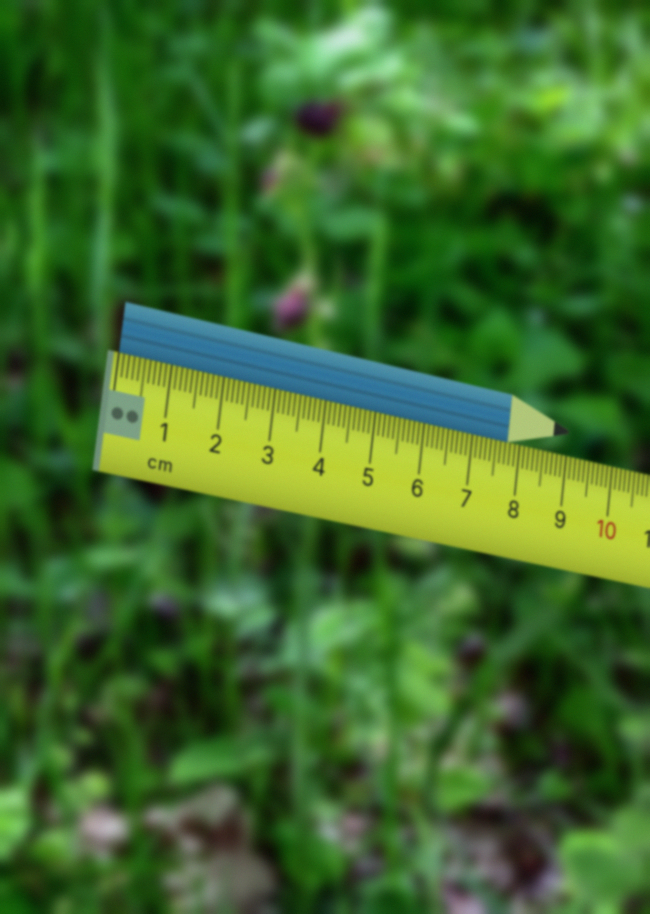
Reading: 9 cm
